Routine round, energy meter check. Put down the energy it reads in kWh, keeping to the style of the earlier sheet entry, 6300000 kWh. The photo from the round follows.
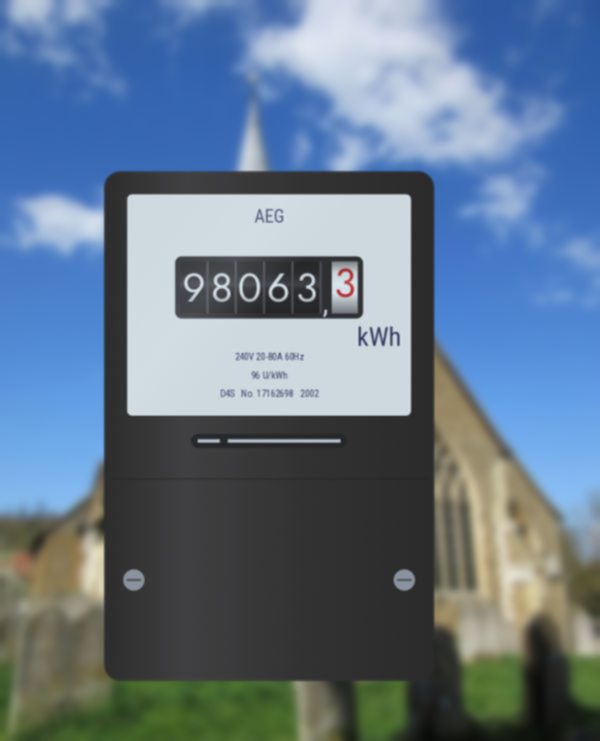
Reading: 98063.3 kWh
